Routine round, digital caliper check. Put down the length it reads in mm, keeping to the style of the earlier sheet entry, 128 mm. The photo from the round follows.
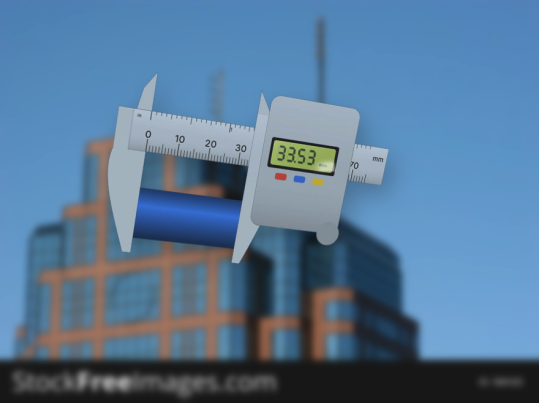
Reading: 33.53 mm
